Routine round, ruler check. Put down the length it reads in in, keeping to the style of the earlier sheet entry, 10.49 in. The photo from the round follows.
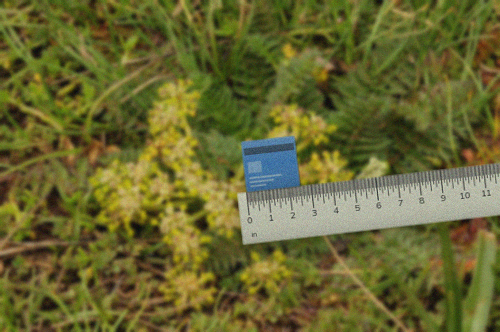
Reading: 2.5 in
